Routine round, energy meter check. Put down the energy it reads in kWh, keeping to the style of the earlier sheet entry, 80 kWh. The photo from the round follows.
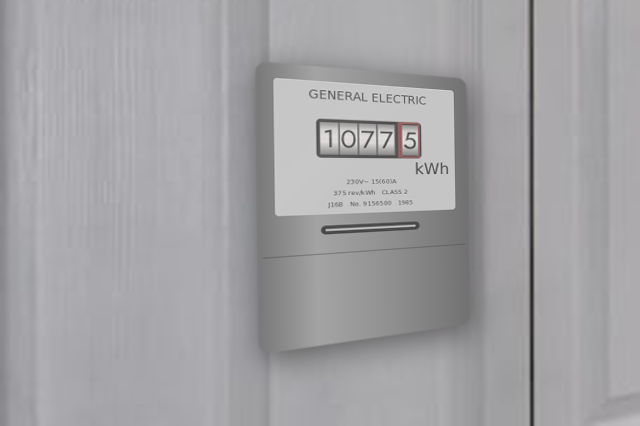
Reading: 1077.5 kWh
